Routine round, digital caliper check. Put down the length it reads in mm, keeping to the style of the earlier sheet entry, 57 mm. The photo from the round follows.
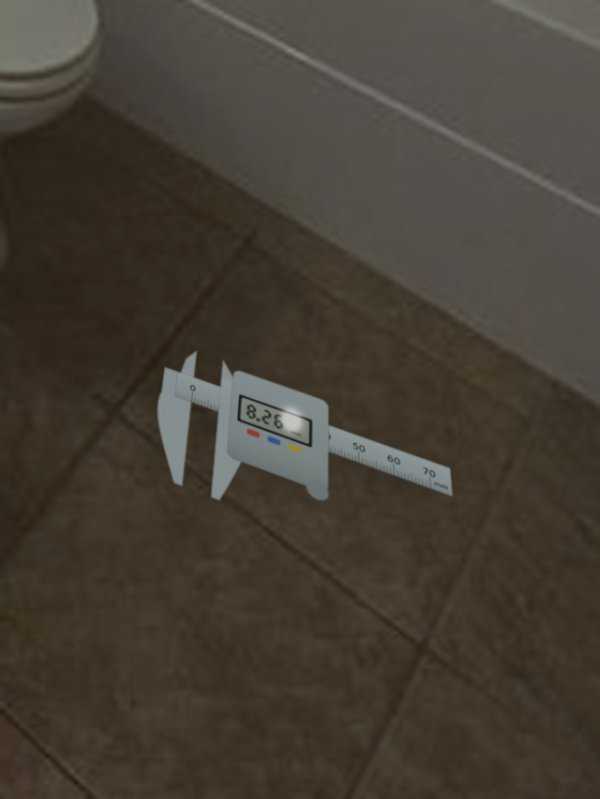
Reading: 8.26 mm
